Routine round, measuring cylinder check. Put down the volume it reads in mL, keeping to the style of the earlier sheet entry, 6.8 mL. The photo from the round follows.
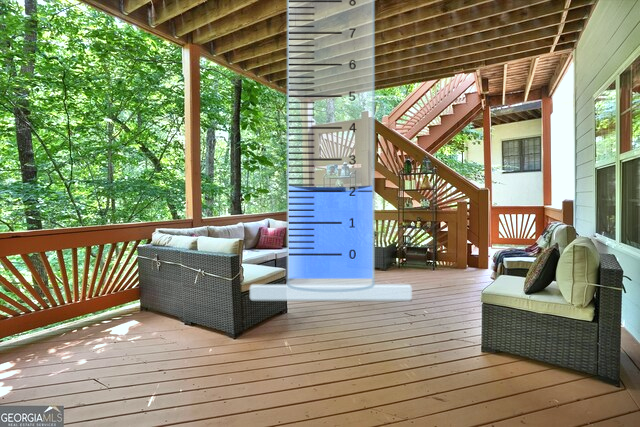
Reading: 2 mL
